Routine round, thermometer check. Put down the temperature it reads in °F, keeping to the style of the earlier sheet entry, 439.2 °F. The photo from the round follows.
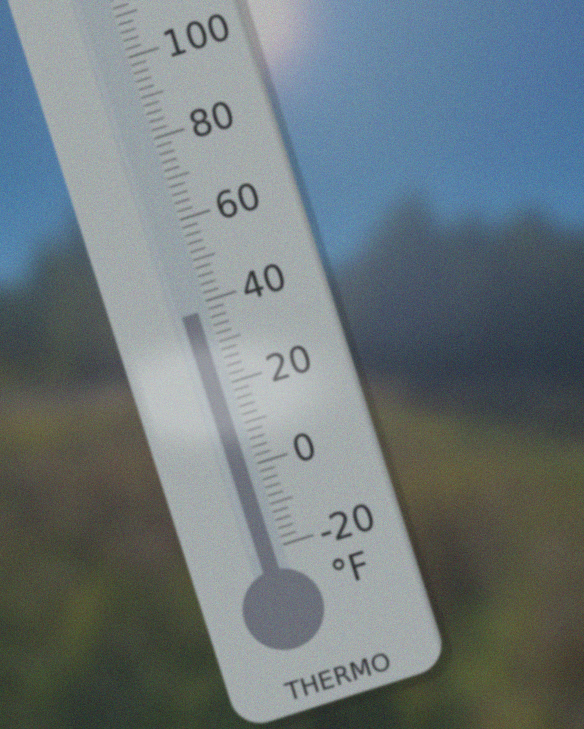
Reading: 38 °F
